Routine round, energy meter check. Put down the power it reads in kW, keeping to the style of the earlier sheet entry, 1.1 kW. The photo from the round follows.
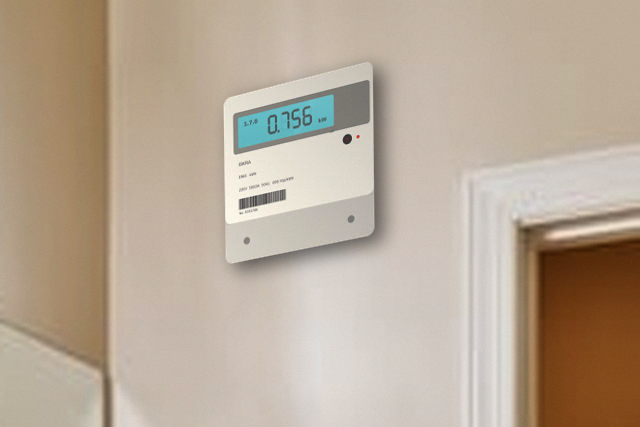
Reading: 0.756 kW
